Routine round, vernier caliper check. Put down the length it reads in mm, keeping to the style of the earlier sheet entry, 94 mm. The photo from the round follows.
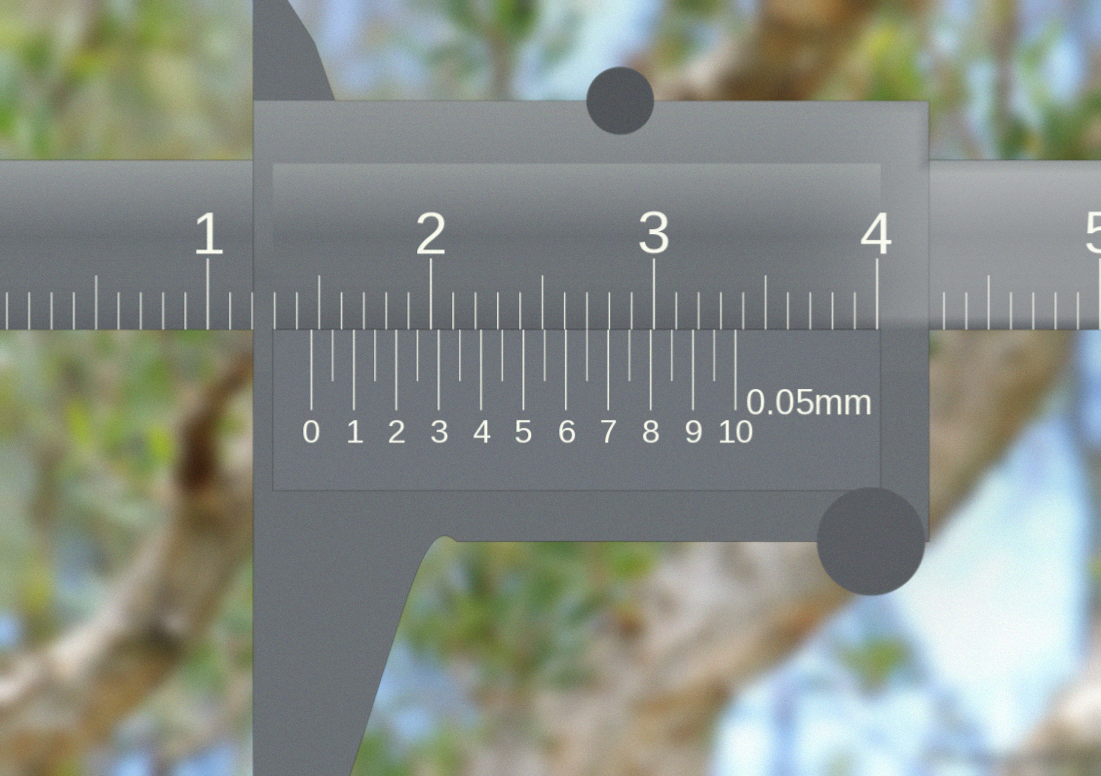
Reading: 14.65 mm
